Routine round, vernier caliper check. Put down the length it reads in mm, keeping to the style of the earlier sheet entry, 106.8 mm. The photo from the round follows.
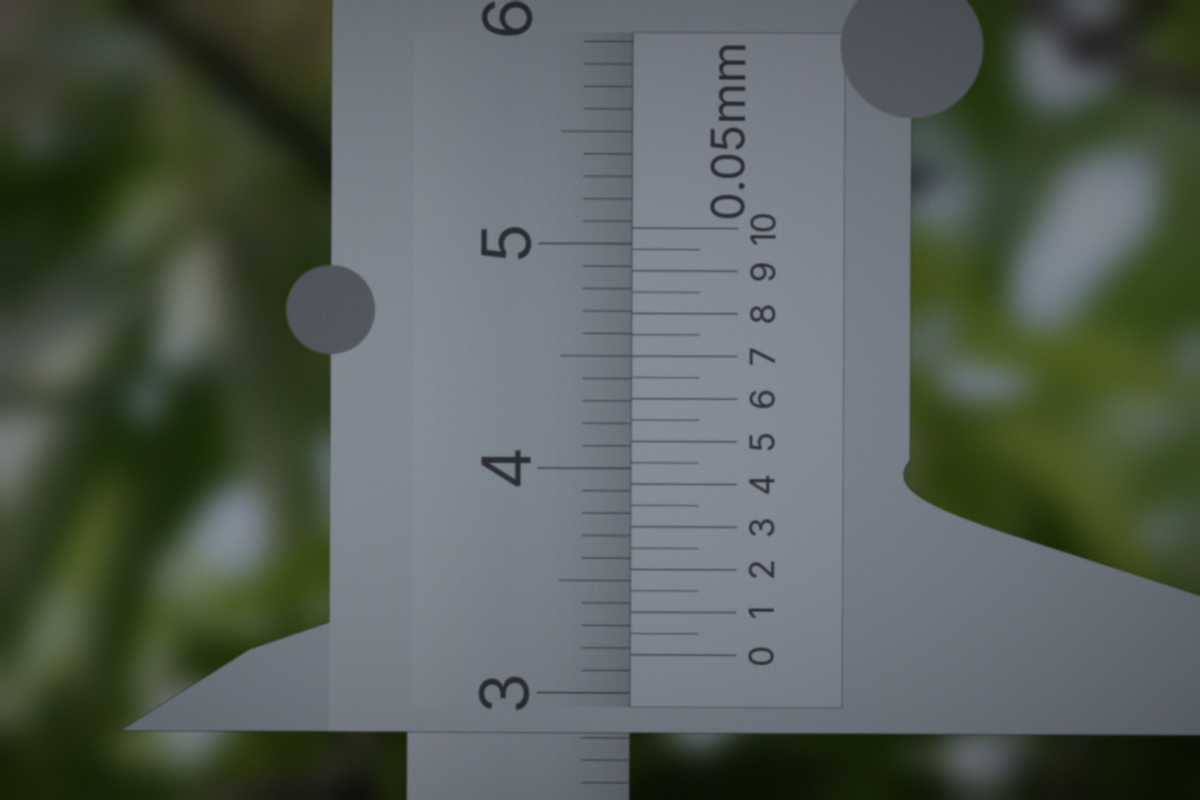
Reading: 31.7 mm
